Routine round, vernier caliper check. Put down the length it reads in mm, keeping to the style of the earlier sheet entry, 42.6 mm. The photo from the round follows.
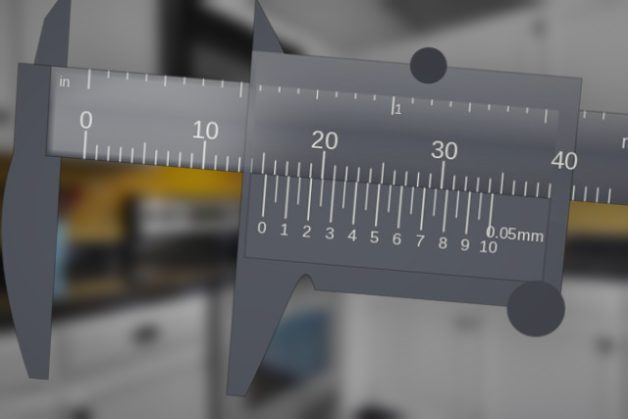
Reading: 15.3 mm
